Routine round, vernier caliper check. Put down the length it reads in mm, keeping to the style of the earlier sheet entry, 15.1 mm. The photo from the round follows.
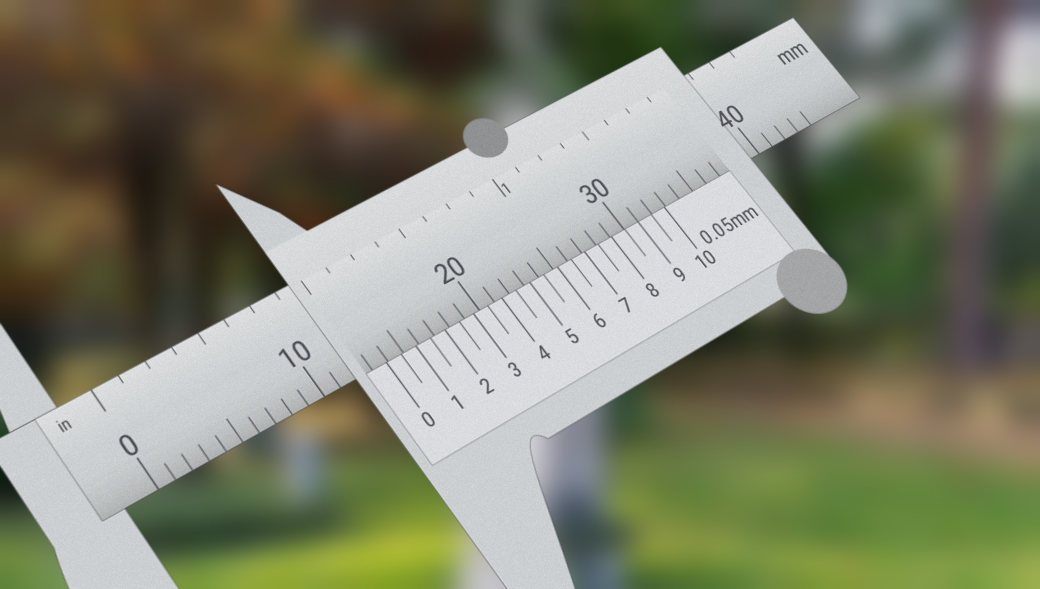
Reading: 13.9 mm
